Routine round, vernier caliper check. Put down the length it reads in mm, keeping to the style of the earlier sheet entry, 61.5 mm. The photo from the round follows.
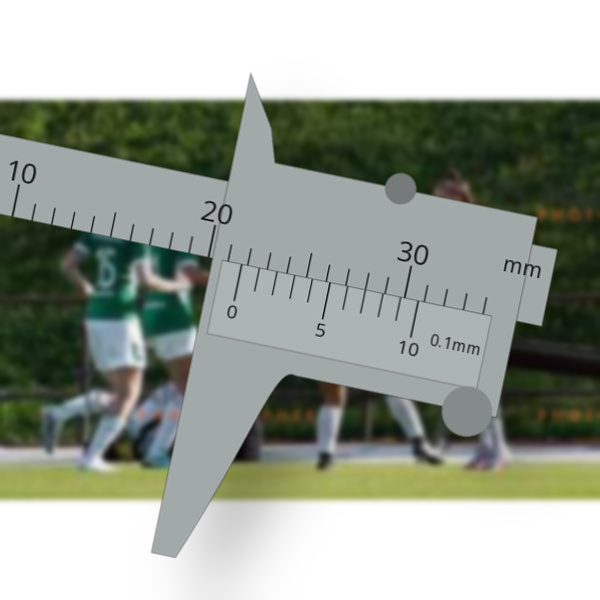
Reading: 21.7 mm
